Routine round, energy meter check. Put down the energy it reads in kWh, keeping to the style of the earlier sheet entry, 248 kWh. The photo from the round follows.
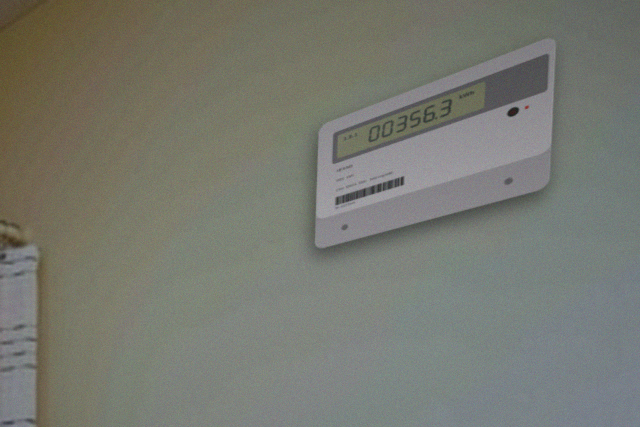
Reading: 356.3 kWh
